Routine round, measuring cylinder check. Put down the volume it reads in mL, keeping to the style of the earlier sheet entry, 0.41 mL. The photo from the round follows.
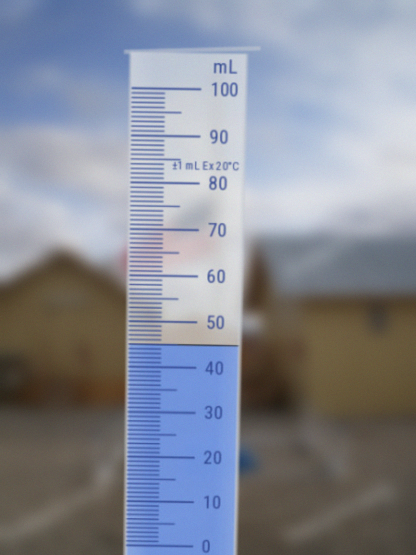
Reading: 45 mL
